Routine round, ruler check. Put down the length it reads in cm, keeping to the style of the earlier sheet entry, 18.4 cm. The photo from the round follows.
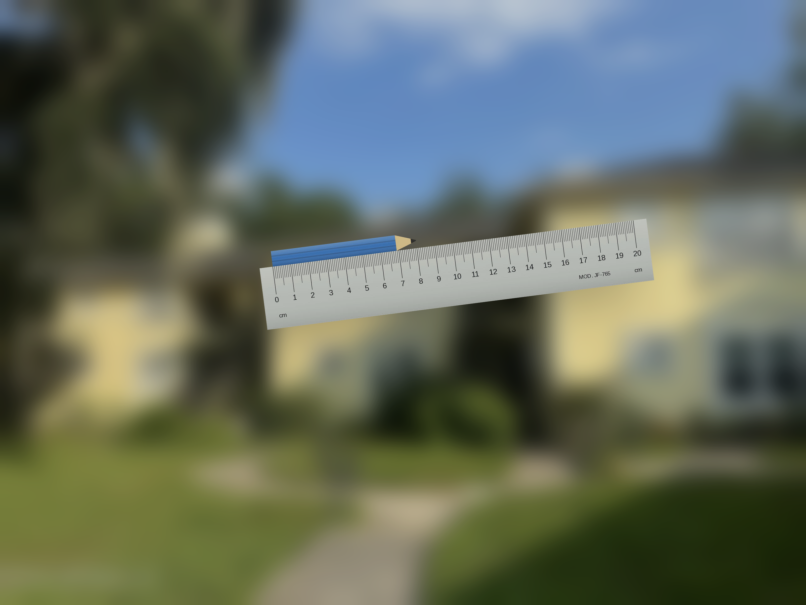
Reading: 8 cm
